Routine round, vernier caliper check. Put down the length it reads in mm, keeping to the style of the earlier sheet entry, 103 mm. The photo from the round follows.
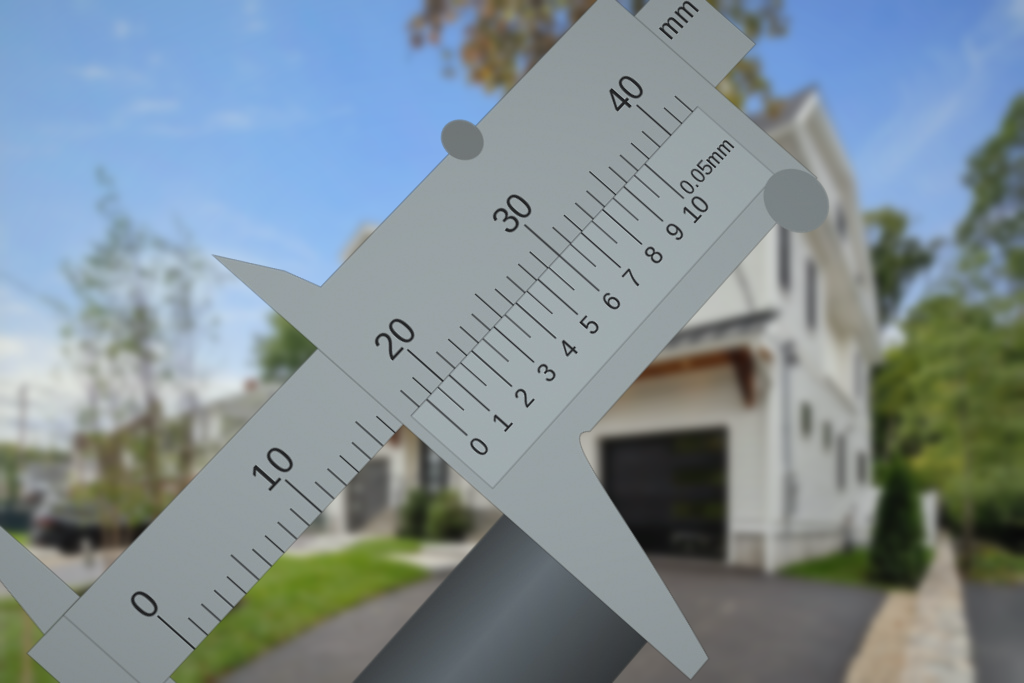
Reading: 18.6 mm
